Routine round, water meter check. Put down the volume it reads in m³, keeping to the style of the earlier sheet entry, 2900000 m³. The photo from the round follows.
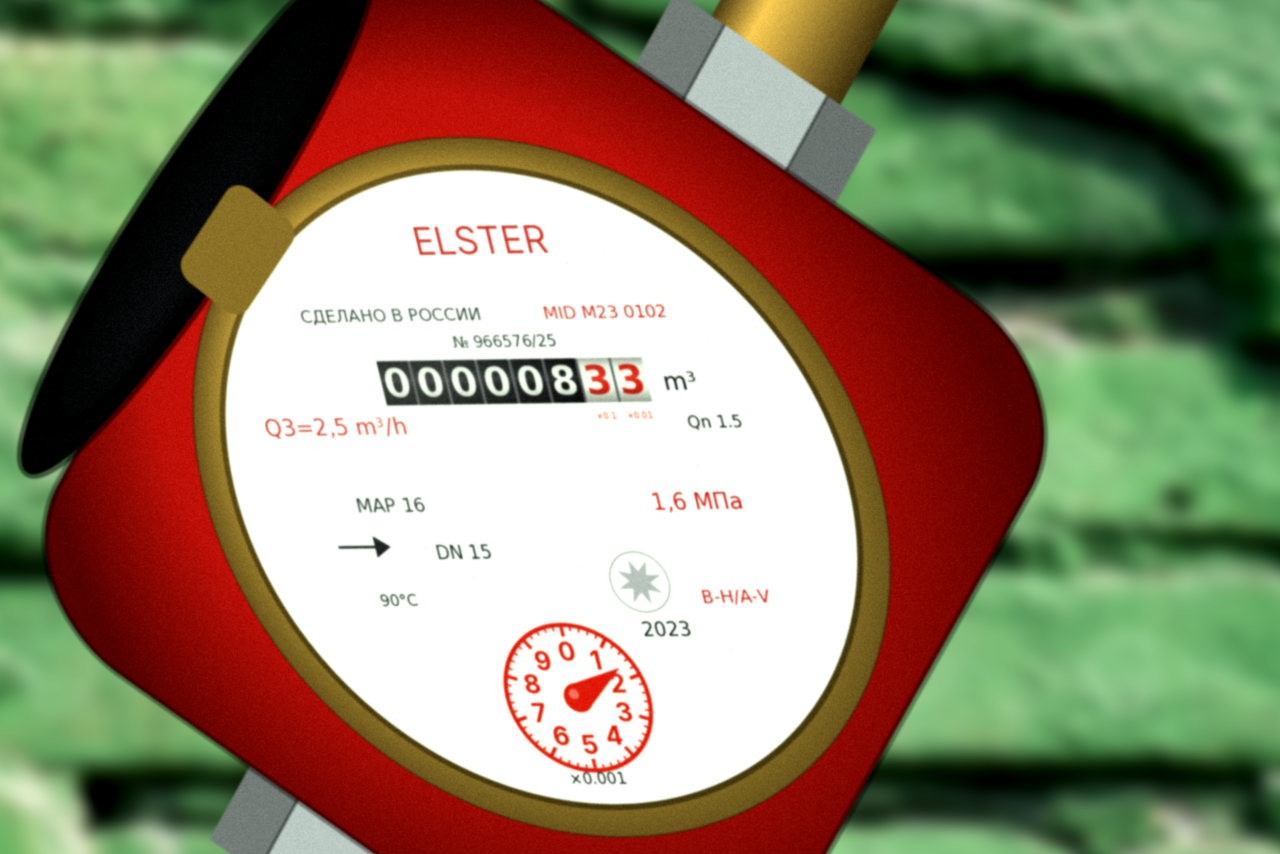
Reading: 8.331 m³
